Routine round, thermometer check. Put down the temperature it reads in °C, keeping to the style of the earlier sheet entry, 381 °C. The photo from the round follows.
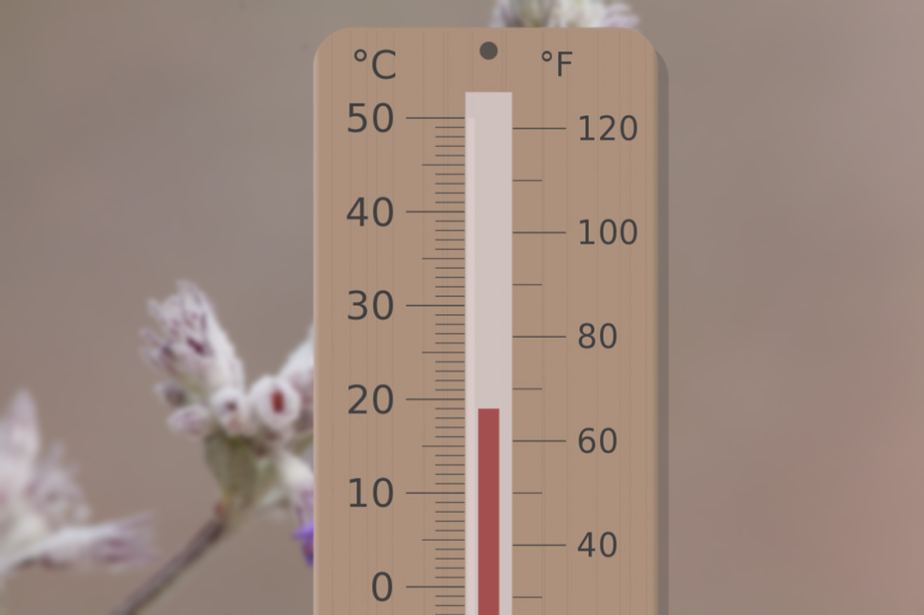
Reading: 19 °C
